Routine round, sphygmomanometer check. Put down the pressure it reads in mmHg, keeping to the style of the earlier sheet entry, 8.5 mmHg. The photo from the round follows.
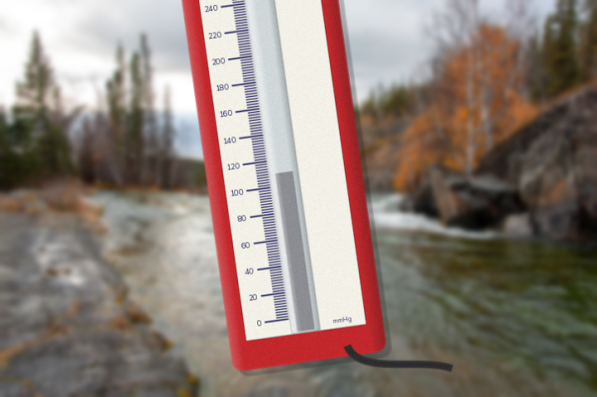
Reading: 110 mmHg
